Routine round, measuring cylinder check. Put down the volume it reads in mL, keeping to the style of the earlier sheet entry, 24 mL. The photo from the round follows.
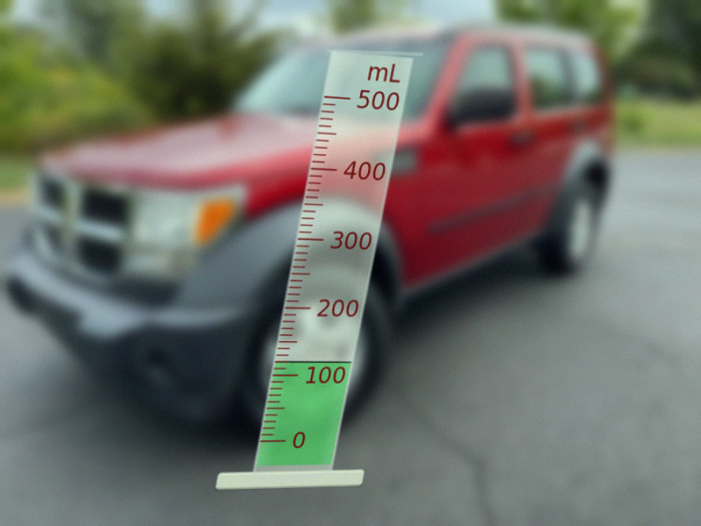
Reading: 120 mL
